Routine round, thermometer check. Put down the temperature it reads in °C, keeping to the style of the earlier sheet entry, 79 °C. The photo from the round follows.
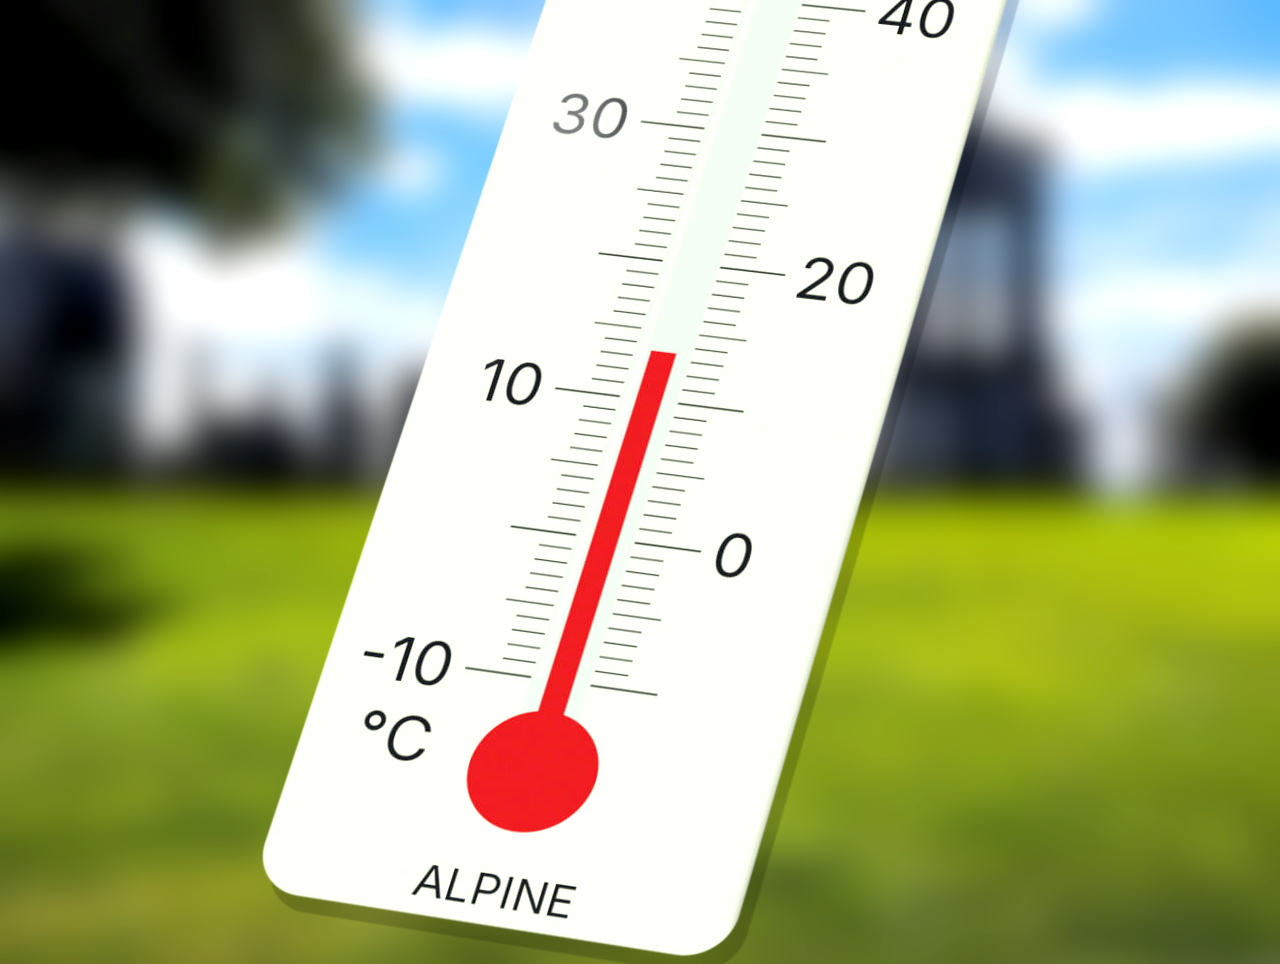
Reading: 13.5 °C
